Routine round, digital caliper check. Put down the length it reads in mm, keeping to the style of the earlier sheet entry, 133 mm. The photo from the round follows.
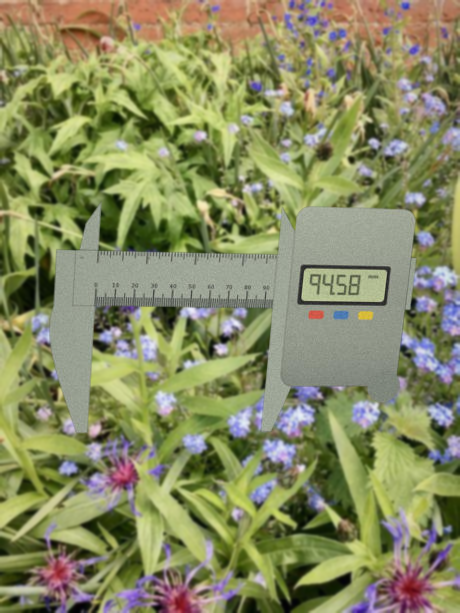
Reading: 94.58 mm
